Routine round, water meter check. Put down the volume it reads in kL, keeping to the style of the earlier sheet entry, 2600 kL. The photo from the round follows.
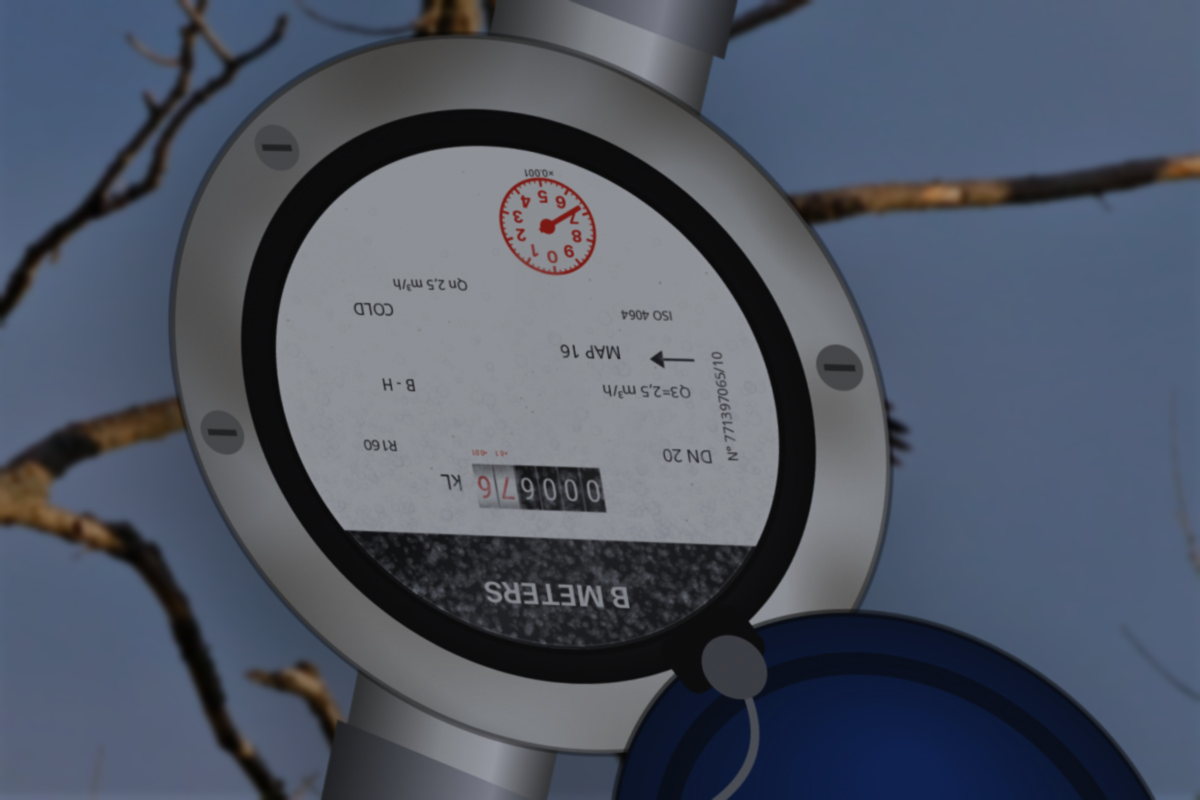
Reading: 6.766 kL
